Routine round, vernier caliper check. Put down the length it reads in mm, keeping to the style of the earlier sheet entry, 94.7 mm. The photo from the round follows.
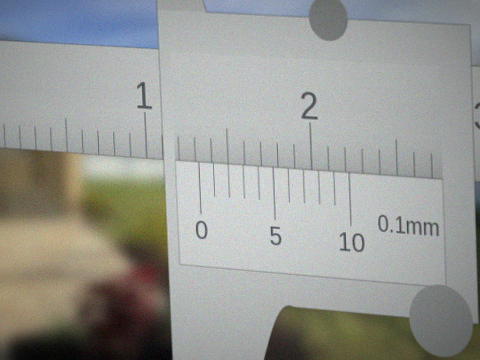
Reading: 13.2 mm
